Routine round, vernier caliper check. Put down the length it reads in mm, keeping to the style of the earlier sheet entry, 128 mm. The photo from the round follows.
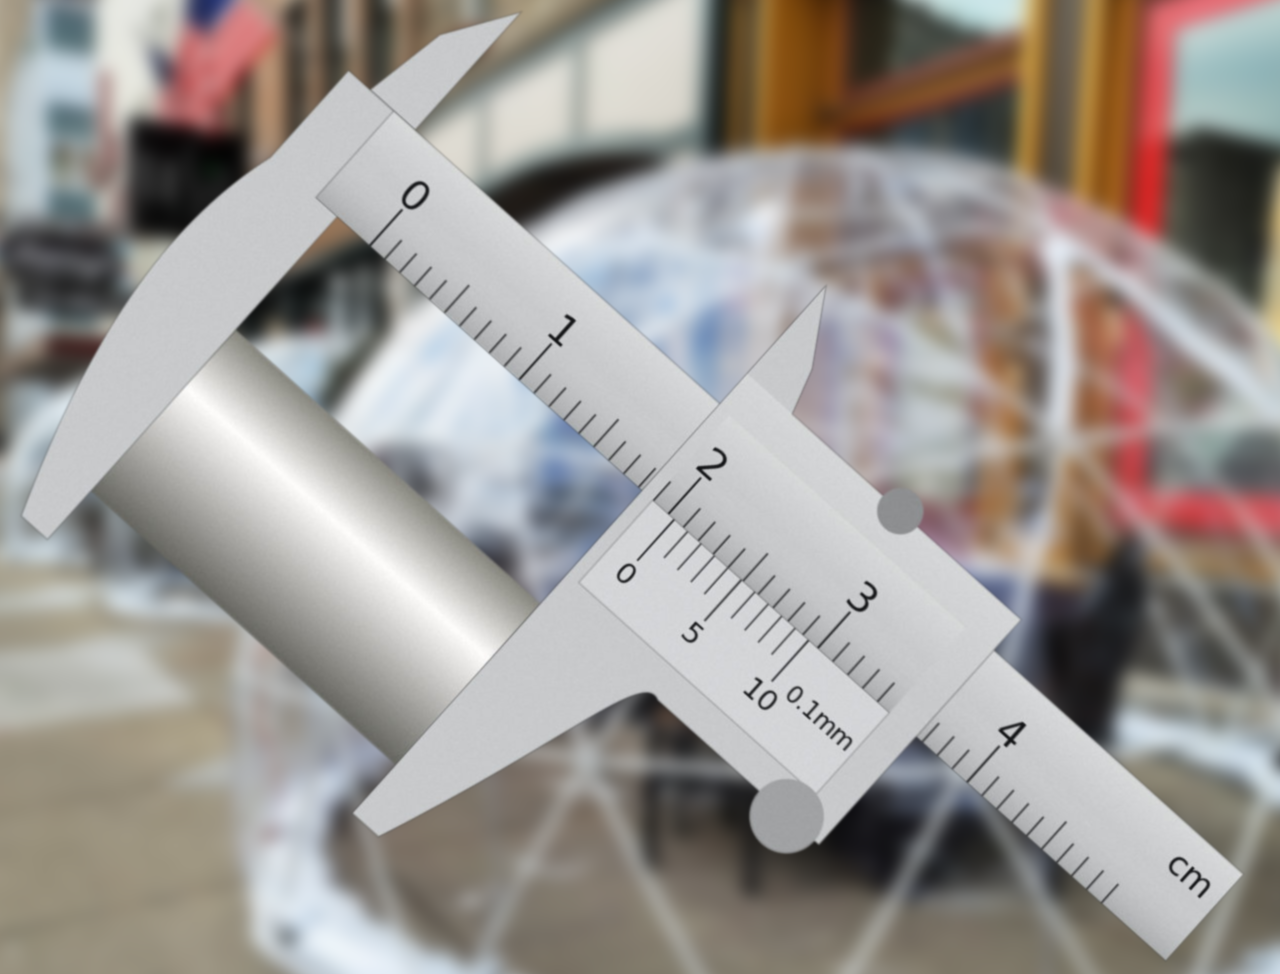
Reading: 20.4 mm
